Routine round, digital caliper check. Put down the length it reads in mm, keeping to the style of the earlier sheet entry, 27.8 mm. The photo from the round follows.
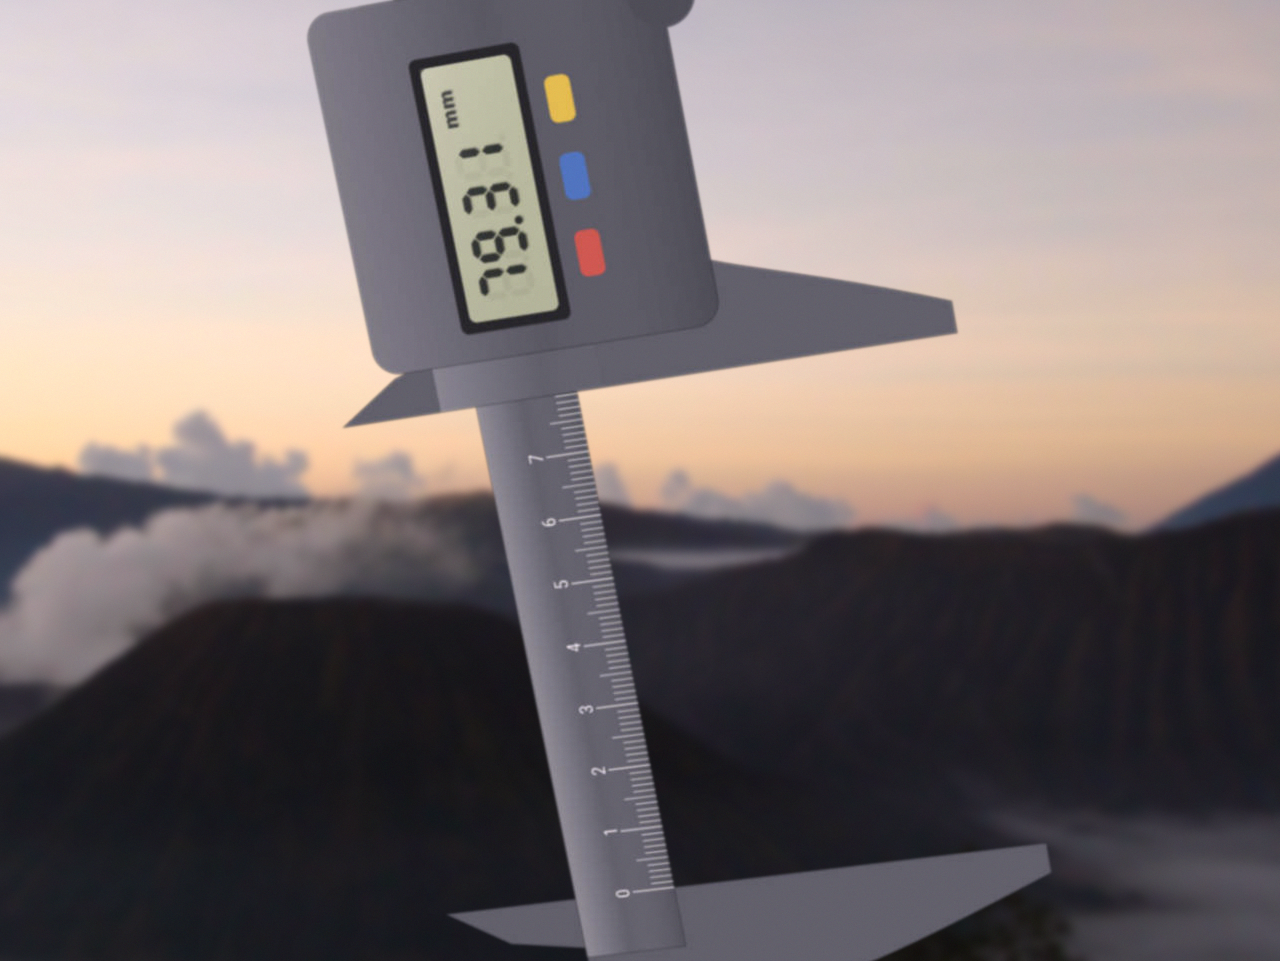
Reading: 79.31 mm
